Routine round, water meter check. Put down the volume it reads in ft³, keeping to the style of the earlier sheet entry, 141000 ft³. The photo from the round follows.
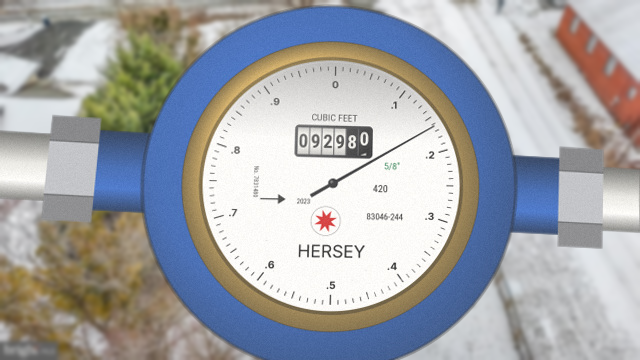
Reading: 92980.16 ft³
